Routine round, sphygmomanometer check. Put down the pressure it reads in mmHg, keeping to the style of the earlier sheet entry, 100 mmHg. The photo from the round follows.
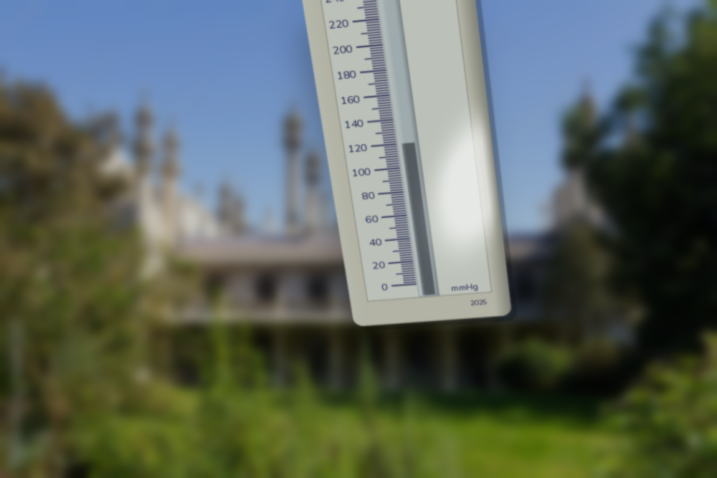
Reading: 120 mmHg
